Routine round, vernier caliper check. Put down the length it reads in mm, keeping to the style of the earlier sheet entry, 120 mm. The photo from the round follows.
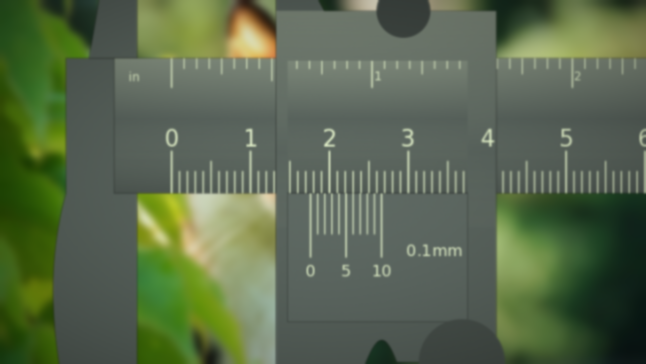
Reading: 17.6 mm
